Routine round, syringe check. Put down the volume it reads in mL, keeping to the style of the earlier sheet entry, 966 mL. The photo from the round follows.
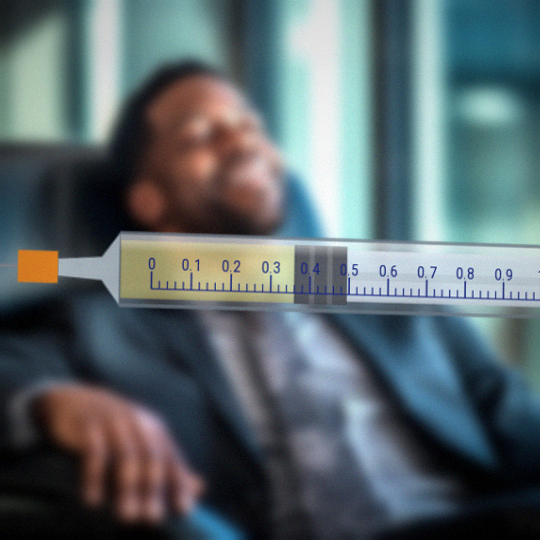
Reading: 0.36 mL
